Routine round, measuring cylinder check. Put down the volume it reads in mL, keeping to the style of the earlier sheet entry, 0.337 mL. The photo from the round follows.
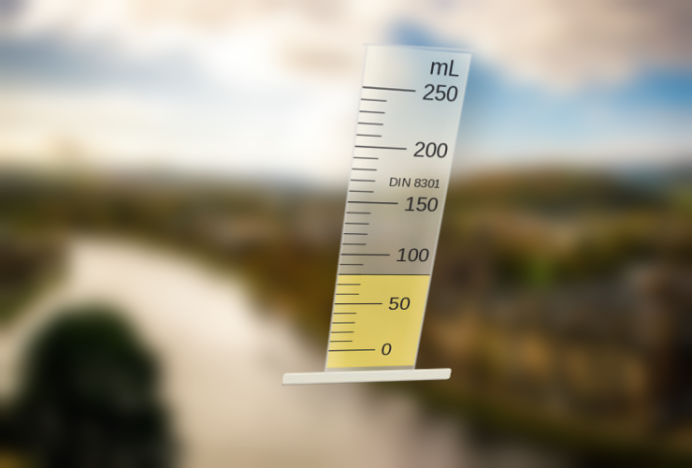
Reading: 80 mL
